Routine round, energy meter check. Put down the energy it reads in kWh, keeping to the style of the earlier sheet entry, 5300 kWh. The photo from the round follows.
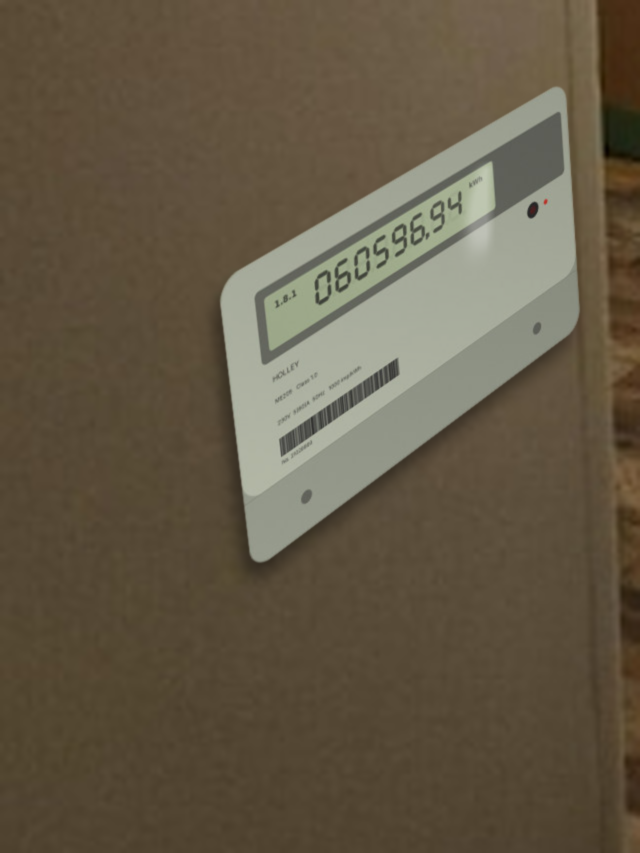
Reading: 60596.94 kWh
